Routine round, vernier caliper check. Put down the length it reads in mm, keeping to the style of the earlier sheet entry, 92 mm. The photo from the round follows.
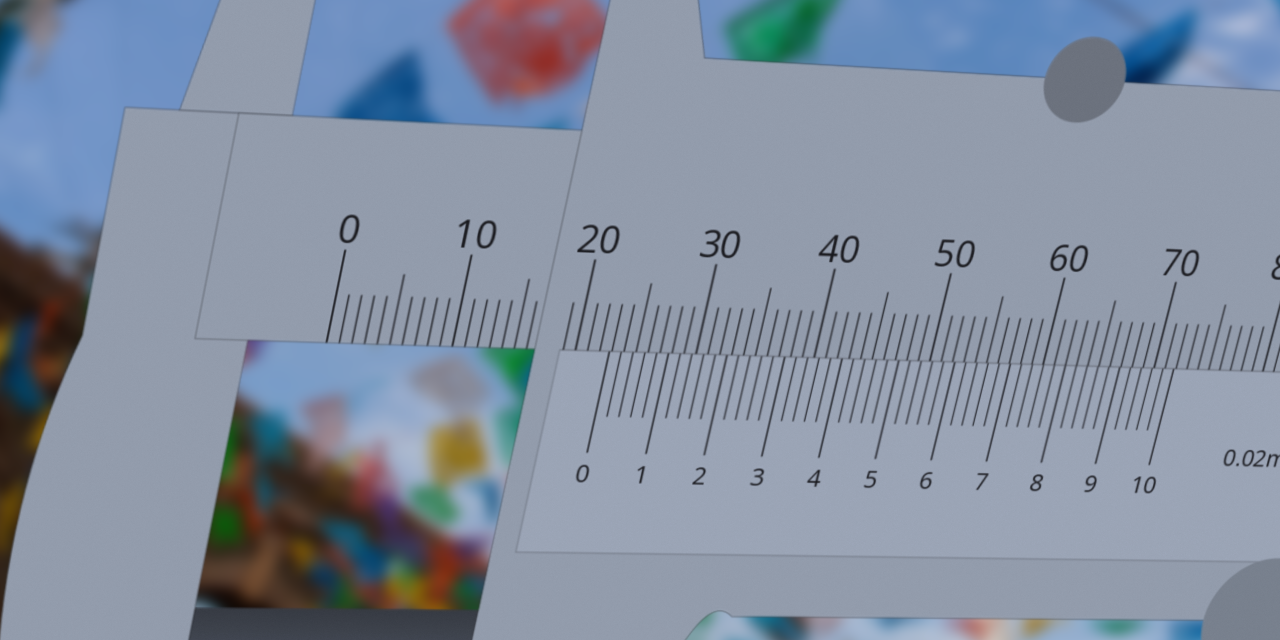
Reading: 22.8 mm
